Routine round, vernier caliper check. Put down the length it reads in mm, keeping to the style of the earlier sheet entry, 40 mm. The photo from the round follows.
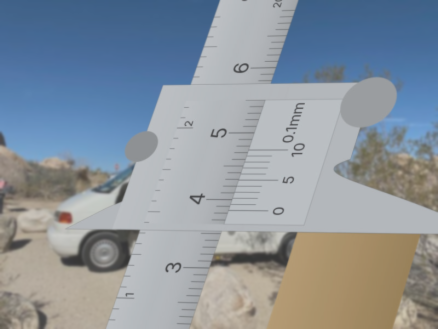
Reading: 38.4 mm
